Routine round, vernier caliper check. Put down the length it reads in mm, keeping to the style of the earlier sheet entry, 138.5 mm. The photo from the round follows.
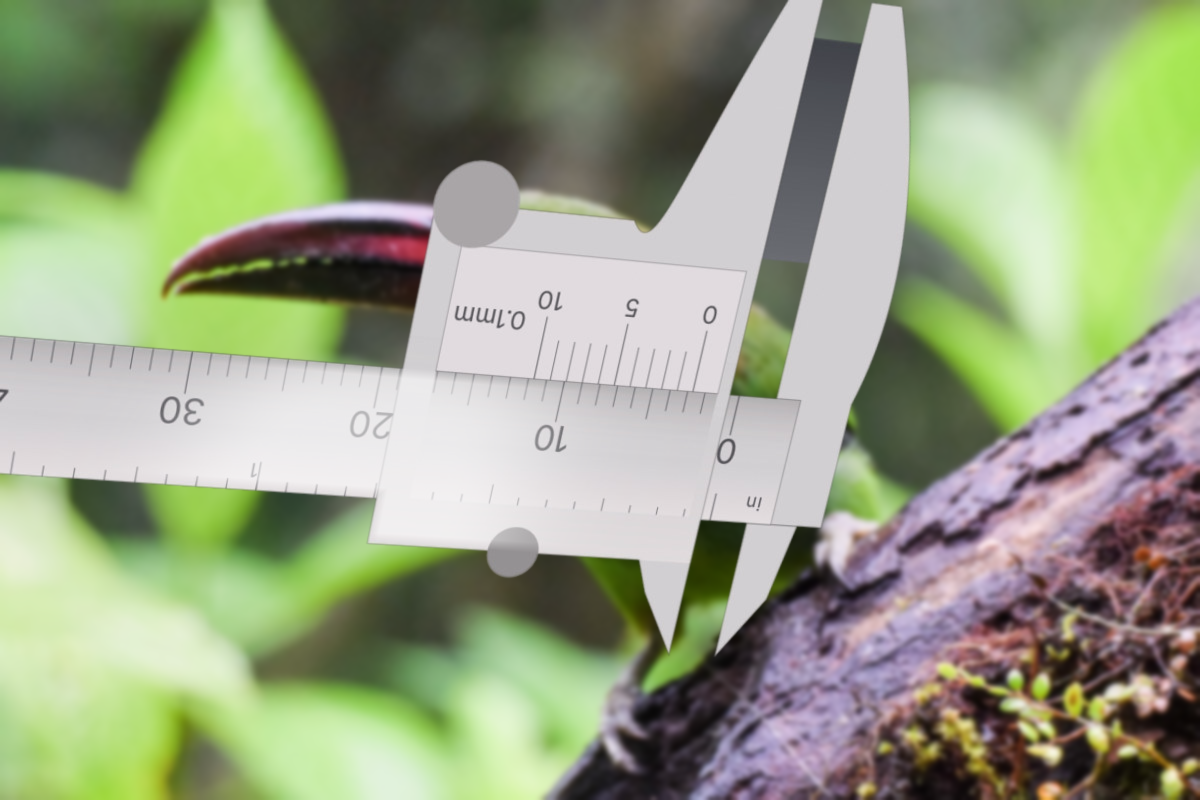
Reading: 2.7 mm
